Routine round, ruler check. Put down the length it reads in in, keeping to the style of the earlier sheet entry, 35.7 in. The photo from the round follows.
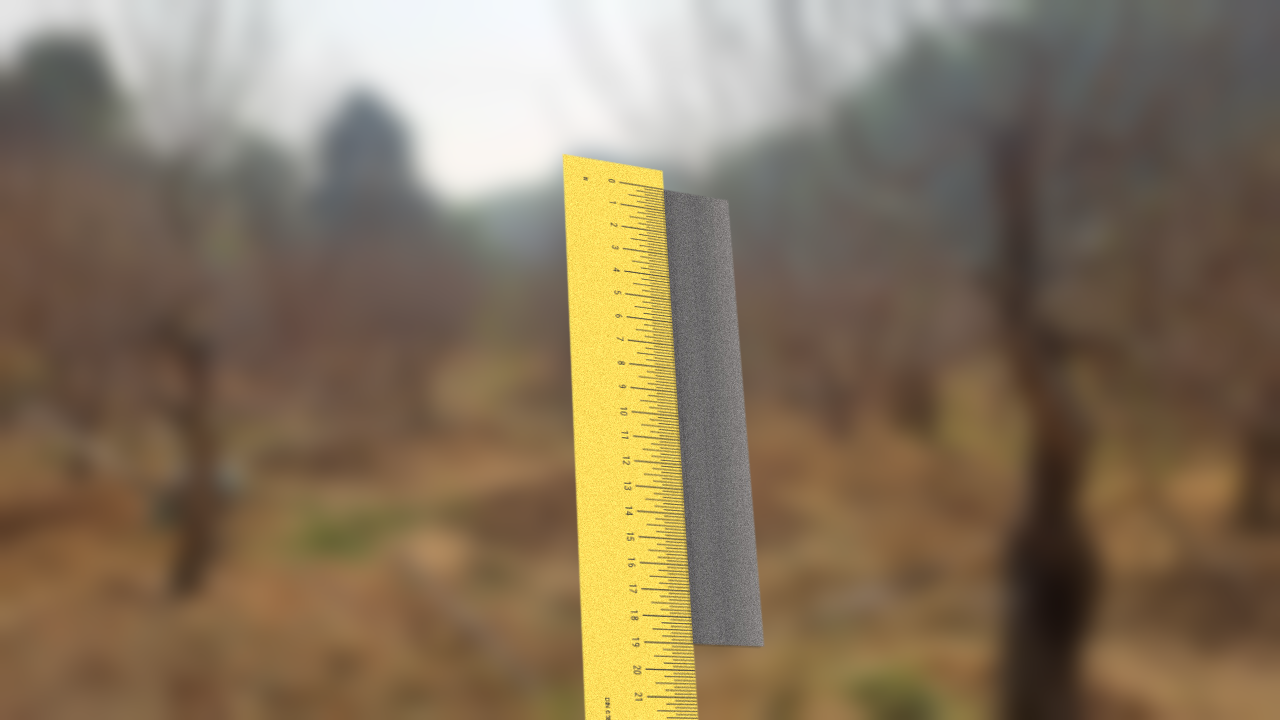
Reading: 19 in
